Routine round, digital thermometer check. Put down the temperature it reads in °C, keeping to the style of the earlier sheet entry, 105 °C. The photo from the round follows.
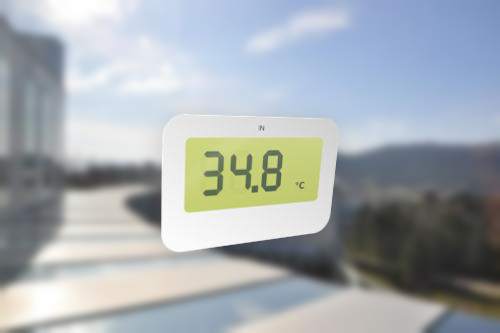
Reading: 34.8 °C
